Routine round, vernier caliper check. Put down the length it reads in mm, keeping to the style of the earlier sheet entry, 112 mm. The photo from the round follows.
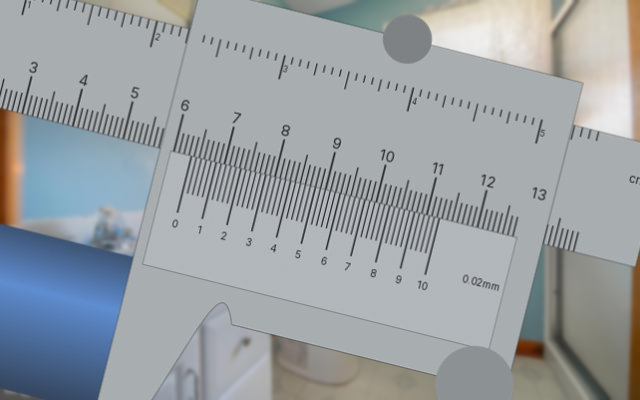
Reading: 63.5 mm
